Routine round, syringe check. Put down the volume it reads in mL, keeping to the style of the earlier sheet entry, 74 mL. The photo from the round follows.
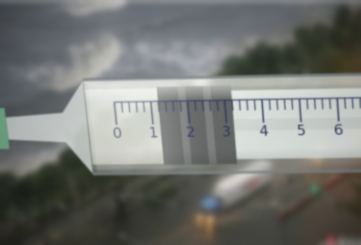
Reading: 1.2 mL
